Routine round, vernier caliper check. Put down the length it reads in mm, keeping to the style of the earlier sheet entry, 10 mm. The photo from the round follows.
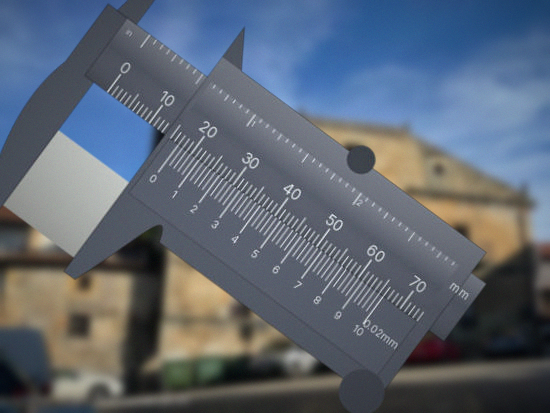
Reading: 17.0 mm
